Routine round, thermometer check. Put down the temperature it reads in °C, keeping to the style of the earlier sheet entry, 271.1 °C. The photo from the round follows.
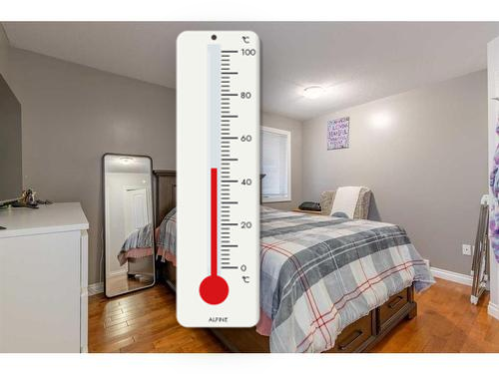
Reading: 46 °C
